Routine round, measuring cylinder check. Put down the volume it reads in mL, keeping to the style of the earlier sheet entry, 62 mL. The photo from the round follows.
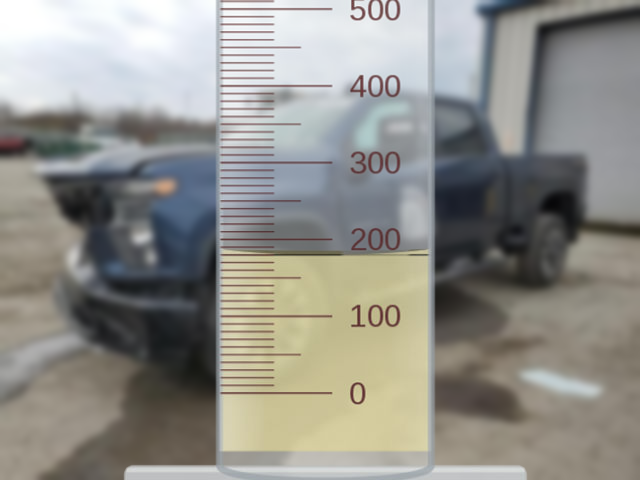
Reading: 180 mL
